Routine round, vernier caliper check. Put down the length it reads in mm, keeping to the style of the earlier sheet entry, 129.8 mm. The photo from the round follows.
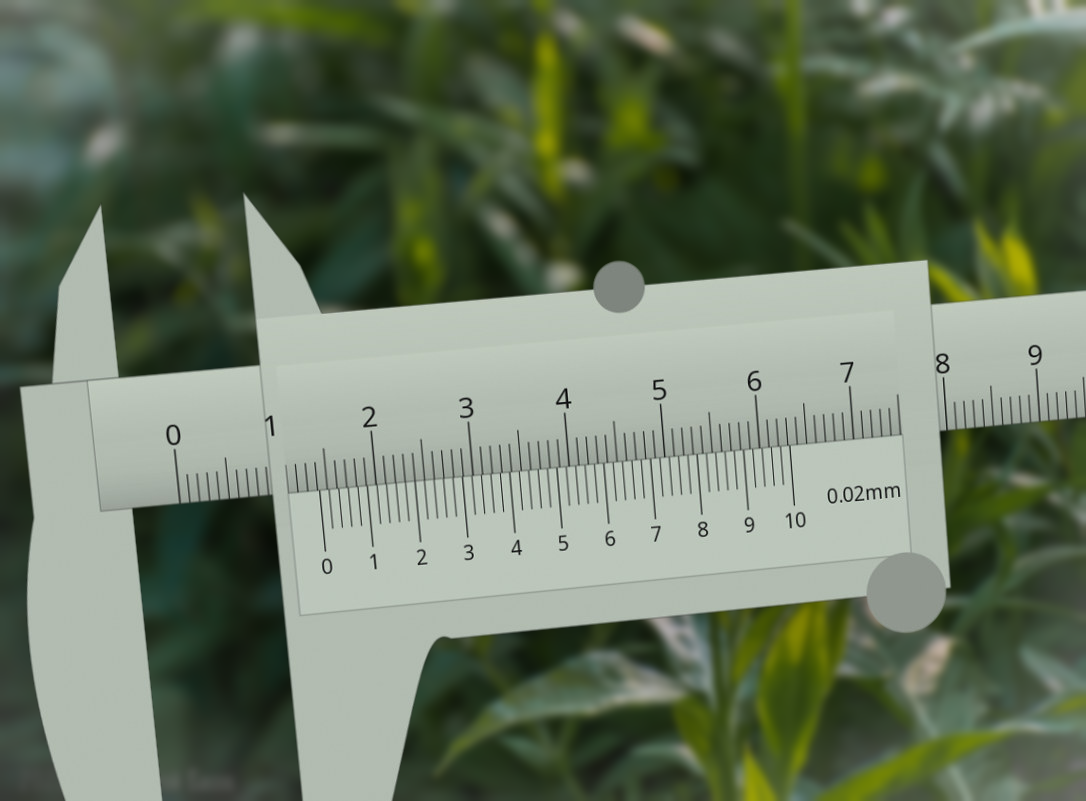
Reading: 14.2 mm
